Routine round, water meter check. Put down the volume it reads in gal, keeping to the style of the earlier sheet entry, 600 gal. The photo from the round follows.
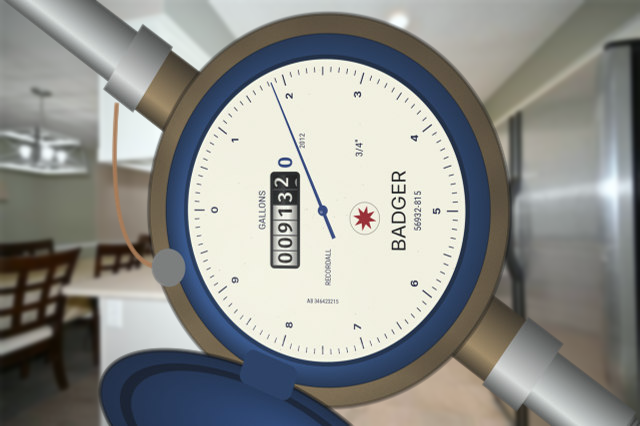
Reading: 91321.8 gal
